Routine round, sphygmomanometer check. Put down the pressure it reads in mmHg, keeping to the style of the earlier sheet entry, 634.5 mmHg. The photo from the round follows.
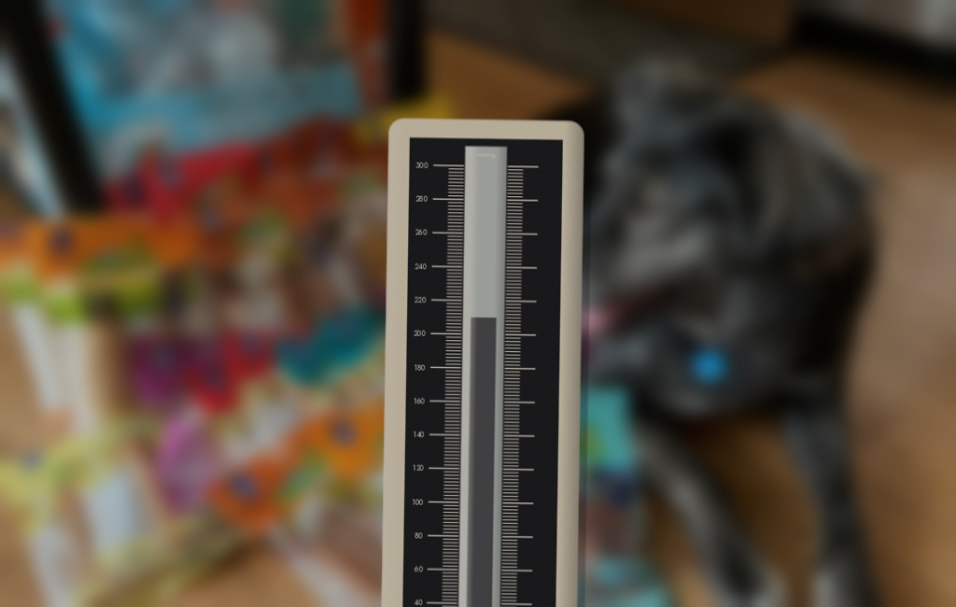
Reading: 210 mmHg
